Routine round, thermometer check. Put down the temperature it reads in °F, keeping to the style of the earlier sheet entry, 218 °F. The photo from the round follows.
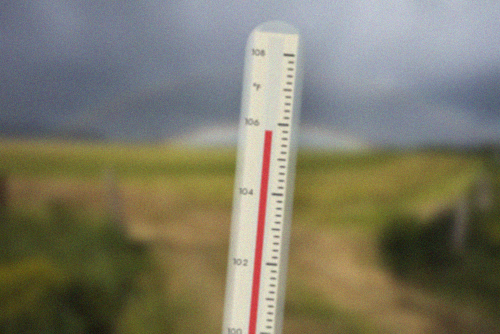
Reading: 105.8 °F
